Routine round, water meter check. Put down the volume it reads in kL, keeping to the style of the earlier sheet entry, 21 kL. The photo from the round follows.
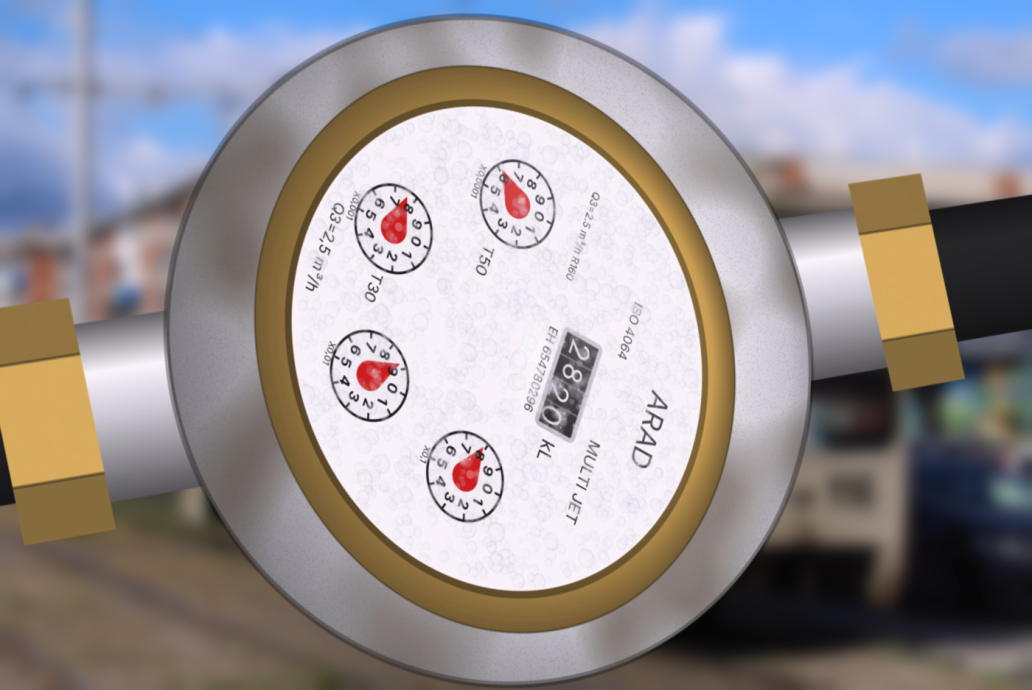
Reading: 2819.7876 kL
